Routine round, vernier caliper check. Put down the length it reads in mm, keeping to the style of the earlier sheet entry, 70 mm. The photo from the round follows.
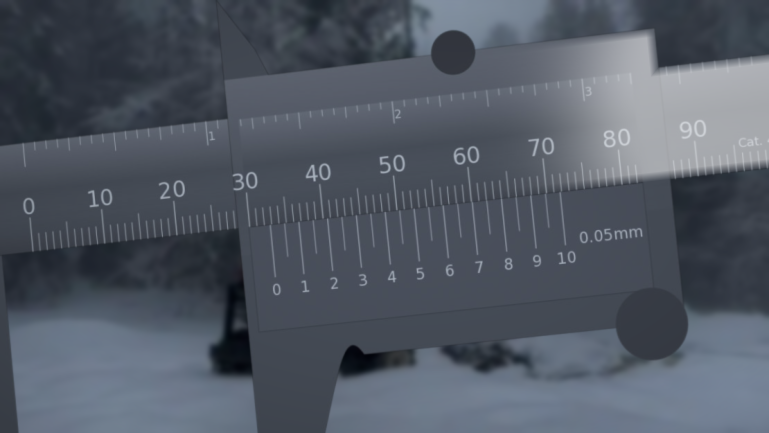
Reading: 32.8 mm
